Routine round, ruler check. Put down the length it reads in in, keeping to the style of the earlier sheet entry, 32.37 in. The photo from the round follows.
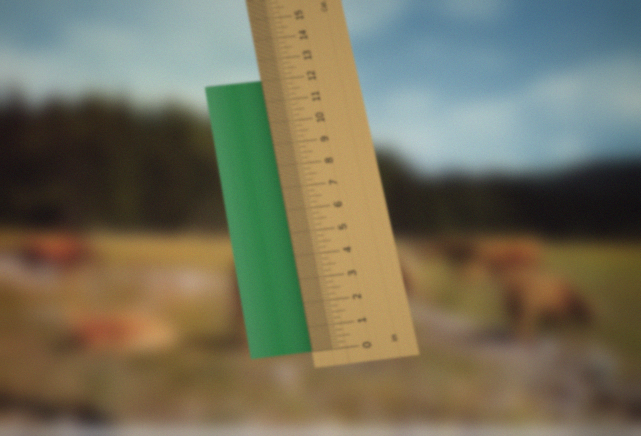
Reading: 12 in
